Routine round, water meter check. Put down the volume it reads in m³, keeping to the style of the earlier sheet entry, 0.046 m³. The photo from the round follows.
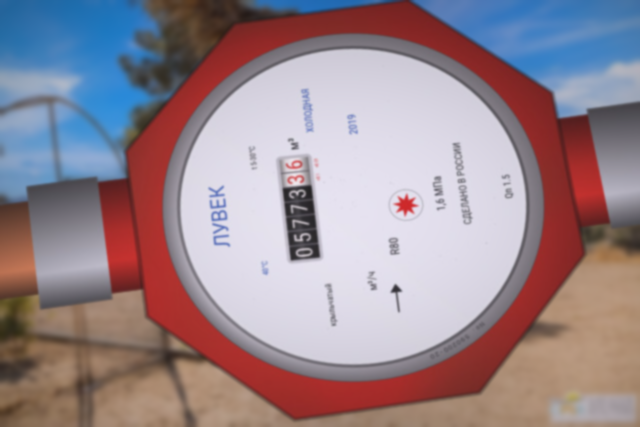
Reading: 5773.36 m³
